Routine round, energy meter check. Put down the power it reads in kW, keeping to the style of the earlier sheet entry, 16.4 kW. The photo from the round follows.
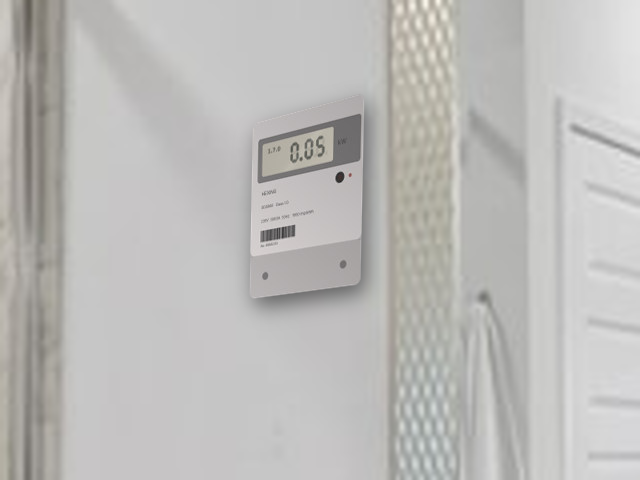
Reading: 0.05 kW
